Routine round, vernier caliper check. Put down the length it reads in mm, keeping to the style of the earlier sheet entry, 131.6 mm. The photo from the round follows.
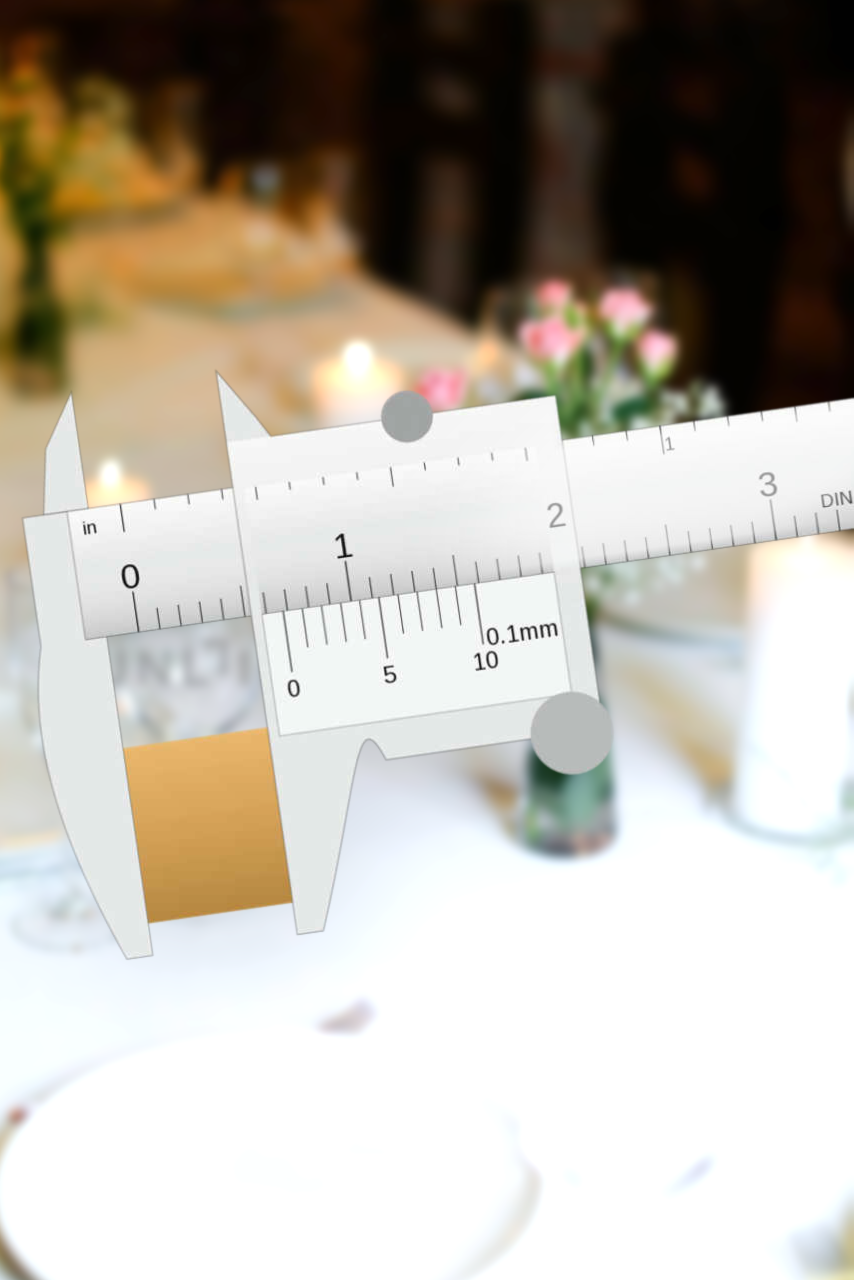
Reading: 6.8 mm
